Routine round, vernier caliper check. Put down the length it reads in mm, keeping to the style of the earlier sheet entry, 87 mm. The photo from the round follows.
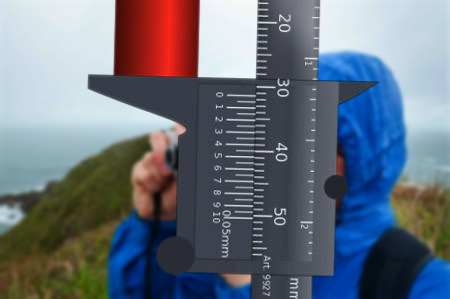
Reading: 31.4 mm
